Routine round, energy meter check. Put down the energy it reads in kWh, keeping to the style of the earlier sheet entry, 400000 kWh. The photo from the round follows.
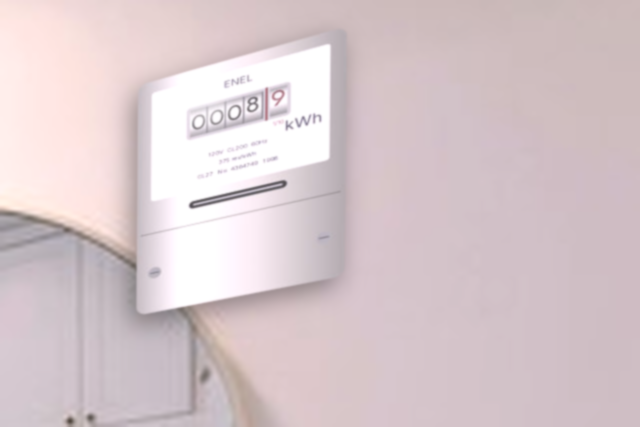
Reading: 8.9 kWh
